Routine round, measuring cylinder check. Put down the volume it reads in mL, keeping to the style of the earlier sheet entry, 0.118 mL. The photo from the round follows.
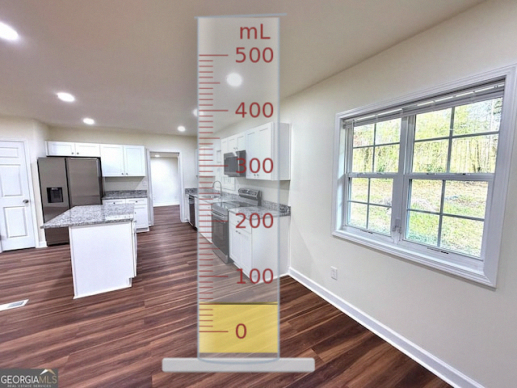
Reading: 50 mL
